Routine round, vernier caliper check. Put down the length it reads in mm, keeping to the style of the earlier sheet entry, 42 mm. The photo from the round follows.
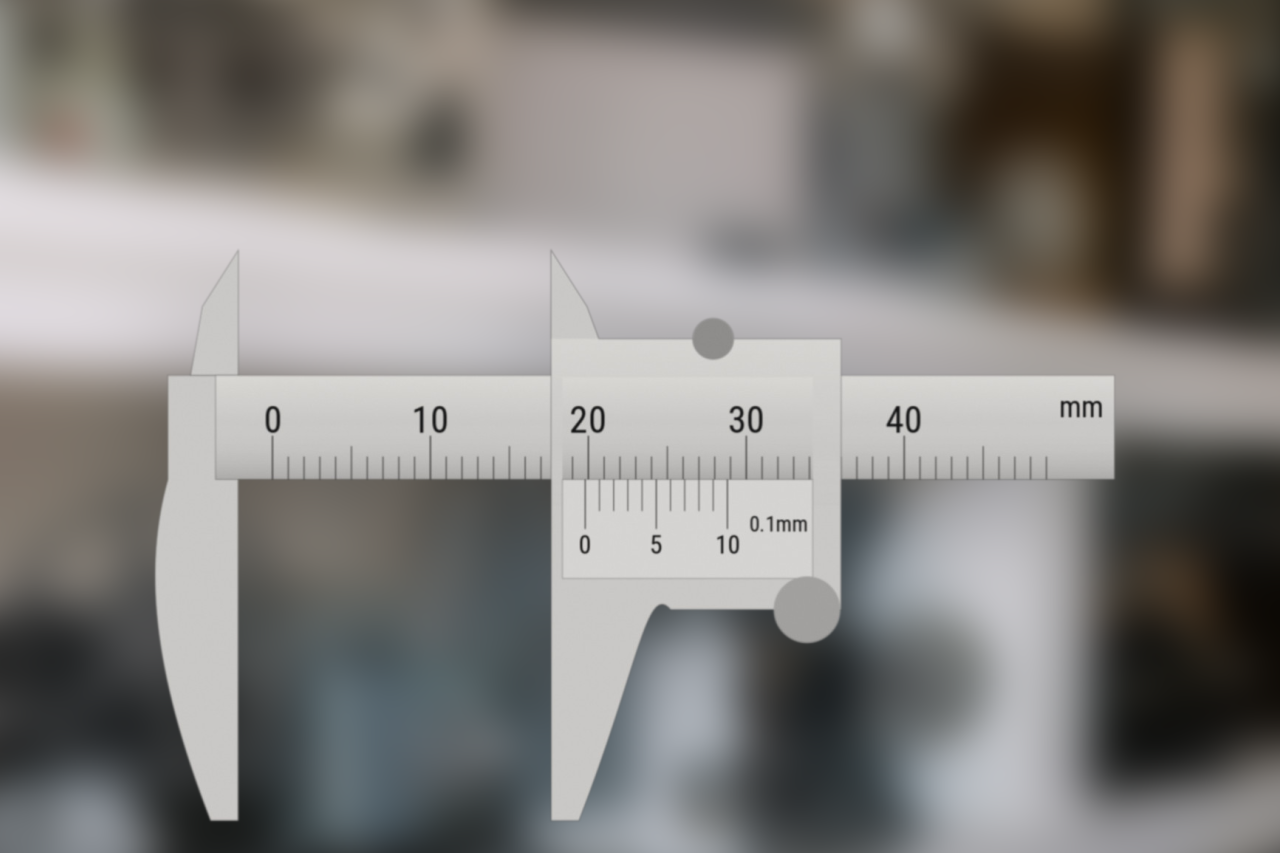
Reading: 19.8 mm
